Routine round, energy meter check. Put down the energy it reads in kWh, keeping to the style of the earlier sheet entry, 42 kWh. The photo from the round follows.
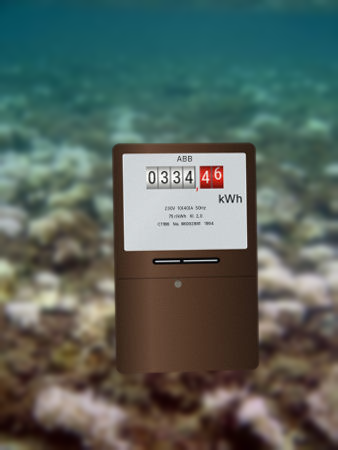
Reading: 334.46 kWh
